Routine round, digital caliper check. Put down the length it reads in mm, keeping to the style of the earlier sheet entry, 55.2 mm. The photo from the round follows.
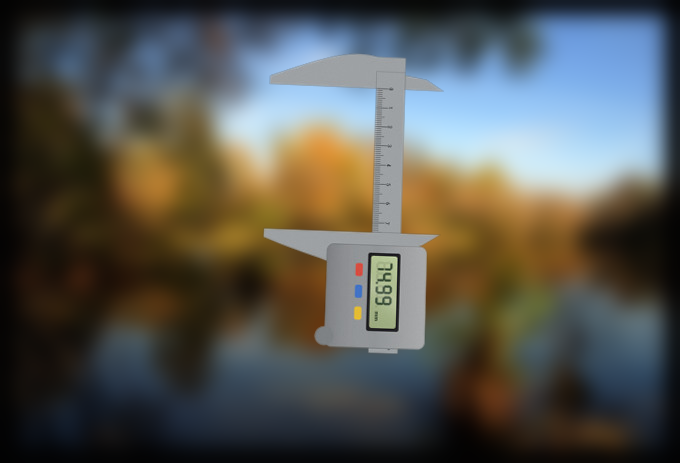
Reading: 74.99 mm
